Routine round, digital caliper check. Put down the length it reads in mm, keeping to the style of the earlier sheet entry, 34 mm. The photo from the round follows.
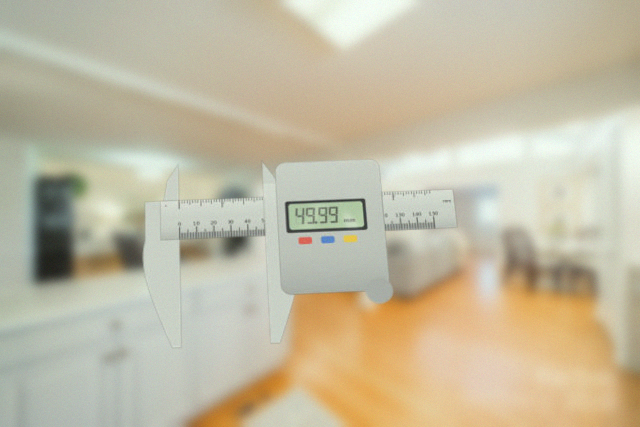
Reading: 49.99 mm
